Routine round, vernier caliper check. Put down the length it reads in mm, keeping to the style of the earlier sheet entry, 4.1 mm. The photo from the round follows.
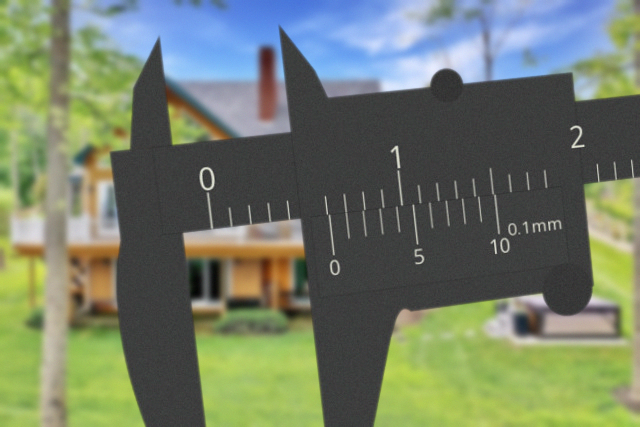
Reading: 6.1 mm
